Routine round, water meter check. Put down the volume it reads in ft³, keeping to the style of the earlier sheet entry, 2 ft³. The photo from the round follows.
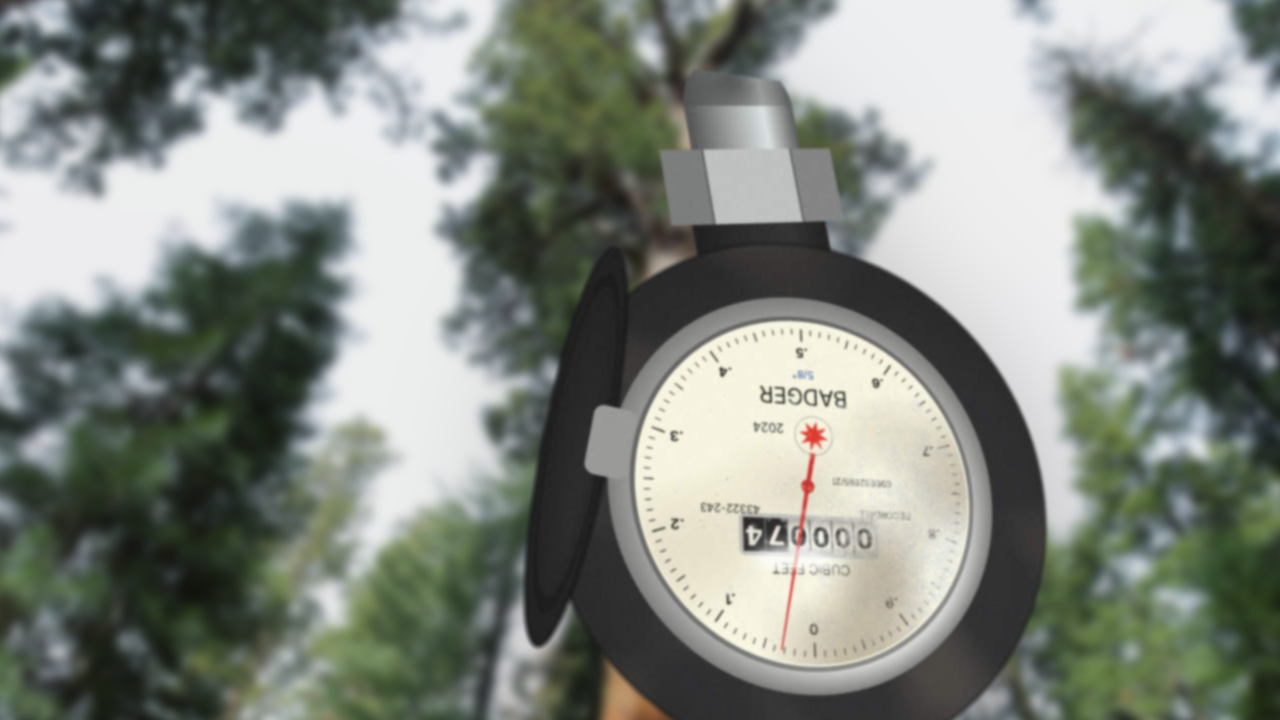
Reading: 74.03 ft³
